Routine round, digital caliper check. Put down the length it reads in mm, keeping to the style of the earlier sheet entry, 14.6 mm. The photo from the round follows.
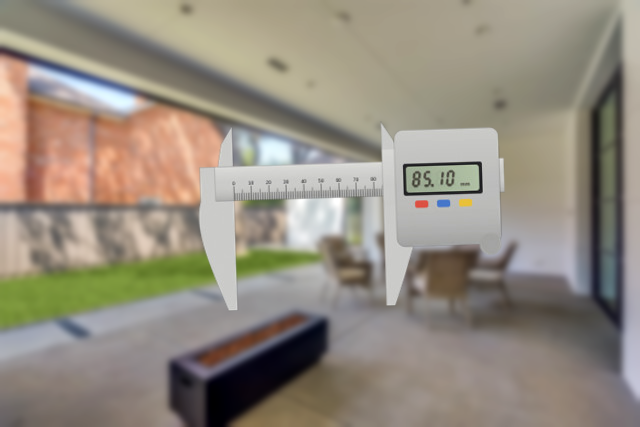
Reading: 85.10 mm
